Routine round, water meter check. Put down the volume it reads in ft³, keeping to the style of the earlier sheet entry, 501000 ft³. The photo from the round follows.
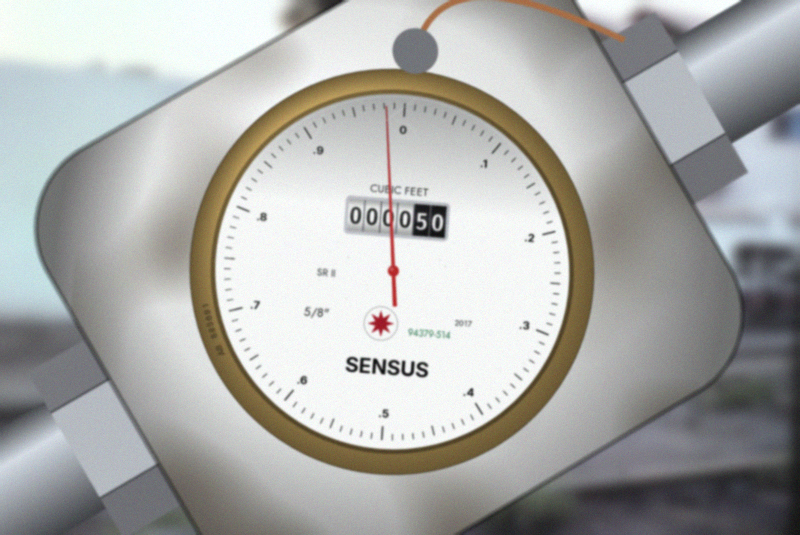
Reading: 49.98 ft³
